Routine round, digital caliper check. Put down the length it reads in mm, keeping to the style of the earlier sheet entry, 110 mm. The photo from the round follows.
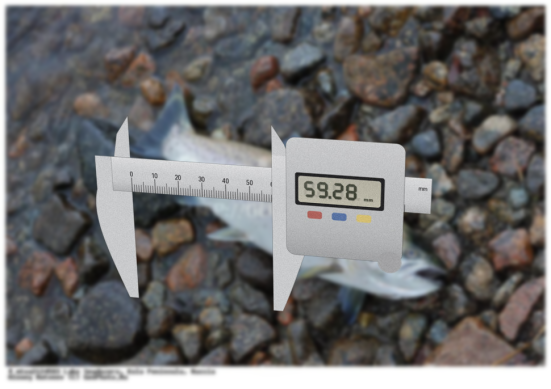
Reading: 59.28 mm
